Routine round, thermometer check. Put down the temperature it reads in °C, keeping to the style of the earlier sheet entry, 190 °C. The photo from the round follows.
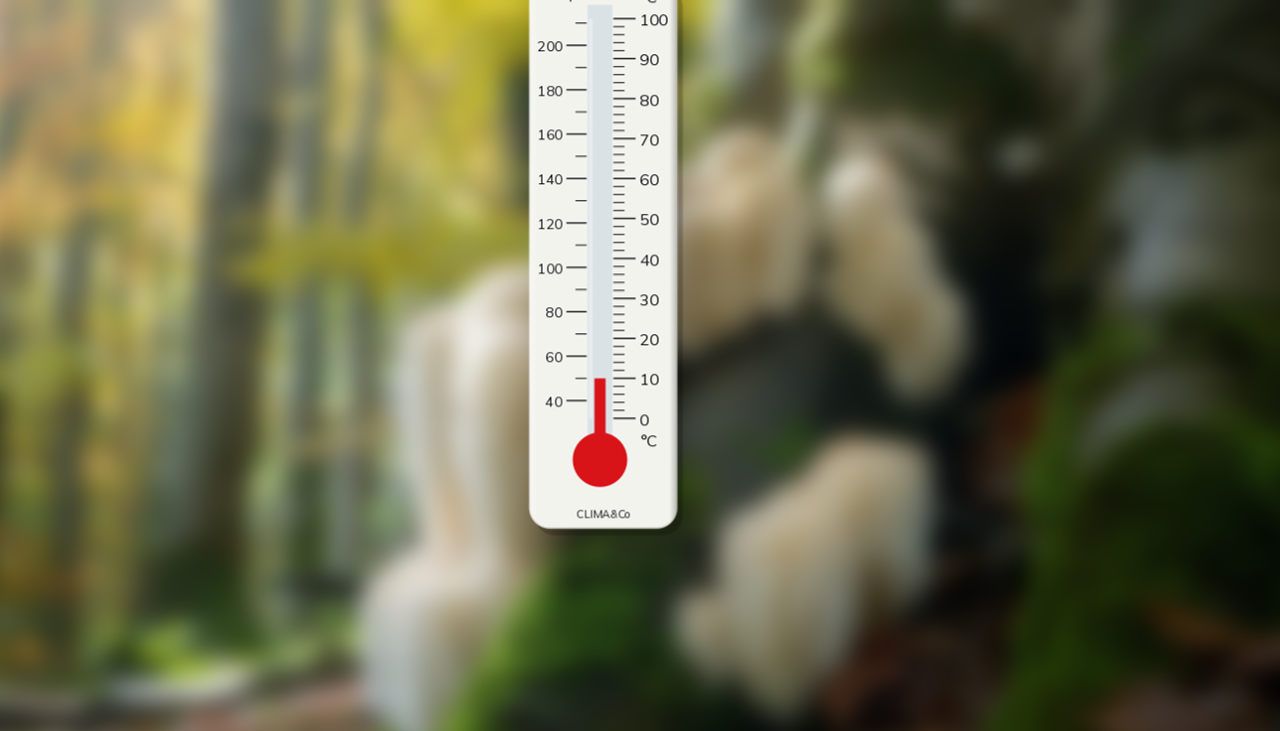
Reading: 10 °C
